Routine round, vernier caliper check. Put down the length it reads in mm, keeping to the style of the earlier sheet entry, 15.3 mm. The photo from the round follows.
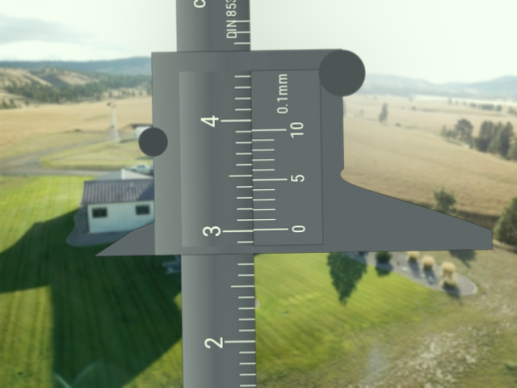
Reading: 30.1 mm
